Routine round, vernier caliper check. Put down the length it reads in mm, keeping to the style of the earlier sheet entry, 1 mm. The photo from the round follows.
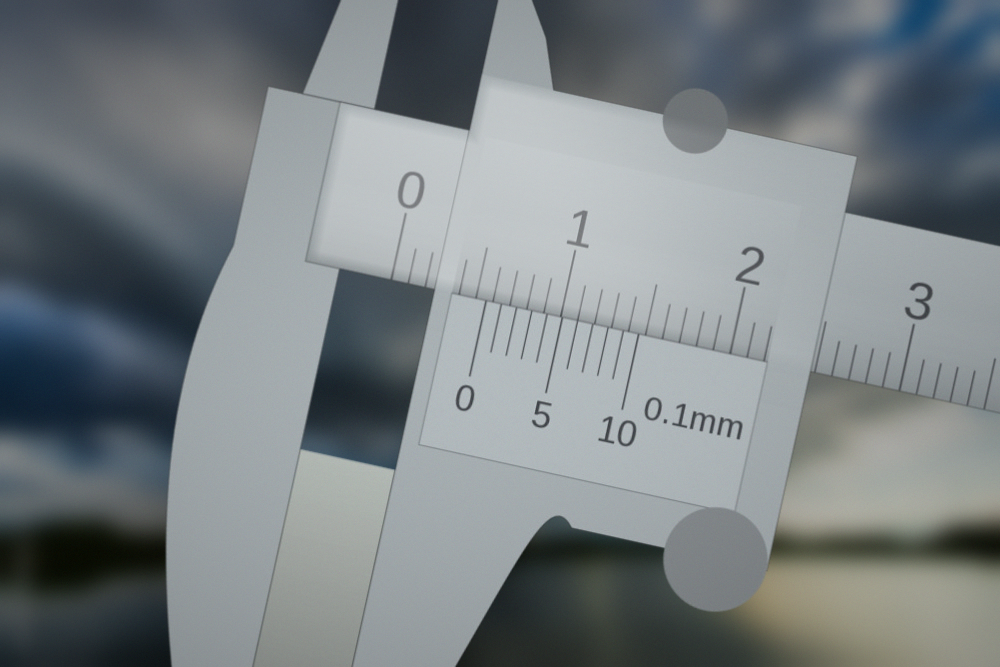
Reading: 5.6 mm
